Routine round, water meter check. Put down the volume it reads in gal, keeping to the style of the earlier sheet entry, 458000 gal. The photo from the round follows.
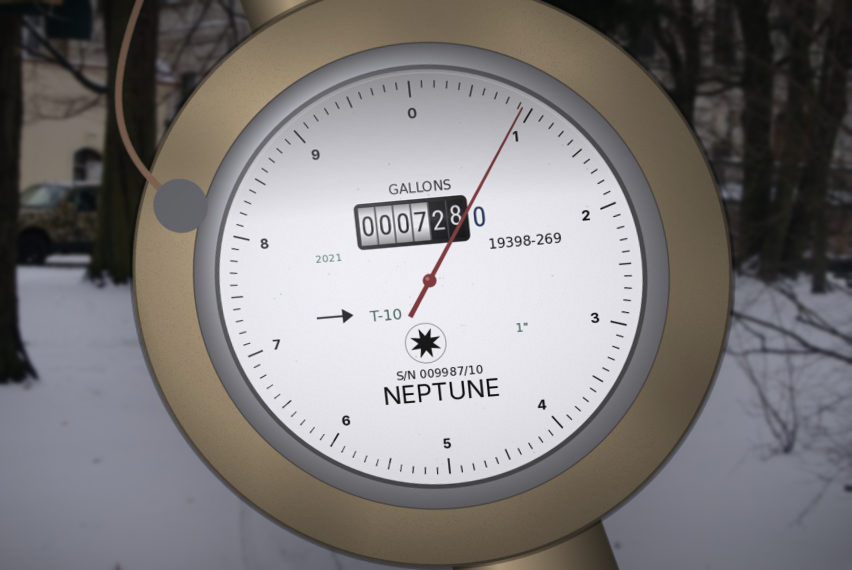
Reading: 7280.9 gal
